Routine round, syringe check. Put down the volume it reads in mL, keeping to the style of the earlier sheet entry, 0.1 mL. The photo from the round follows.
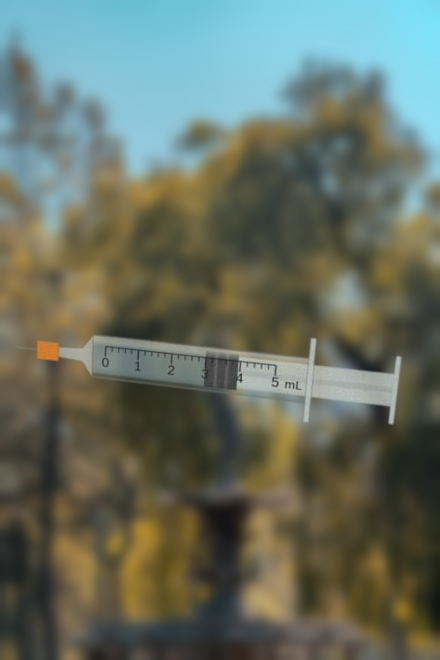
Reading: 3 mL
